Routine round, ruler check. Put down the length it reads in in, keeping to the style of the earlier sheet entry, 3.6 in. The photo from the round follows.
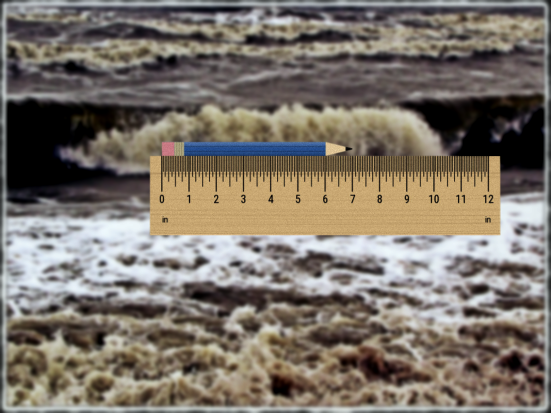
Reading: 7 in
